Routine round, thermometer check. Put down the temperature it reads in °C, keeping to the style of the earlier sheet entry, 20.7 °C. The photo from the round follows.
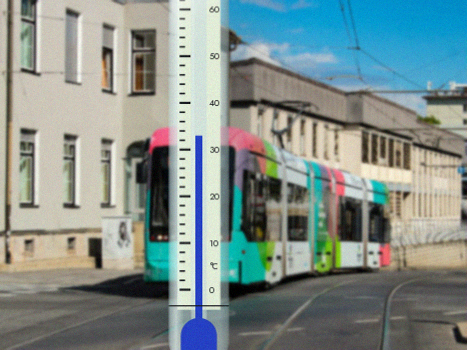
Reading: 33 °C
